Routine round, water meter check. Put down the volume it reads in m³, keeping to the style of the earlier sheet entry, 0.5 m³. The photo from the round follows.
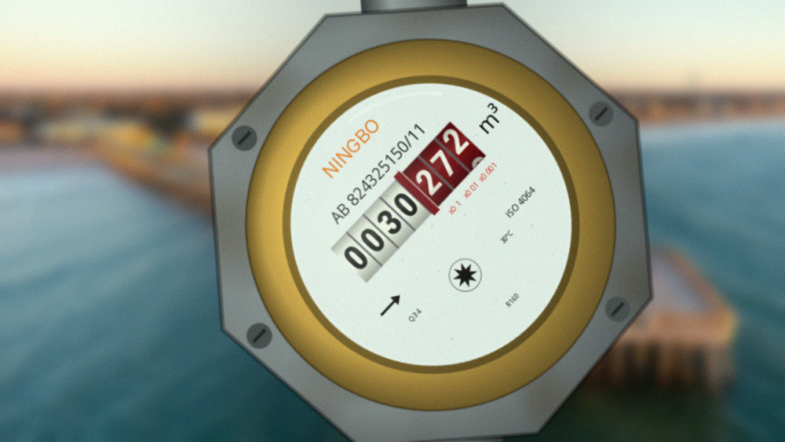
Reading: 30.272 m³
